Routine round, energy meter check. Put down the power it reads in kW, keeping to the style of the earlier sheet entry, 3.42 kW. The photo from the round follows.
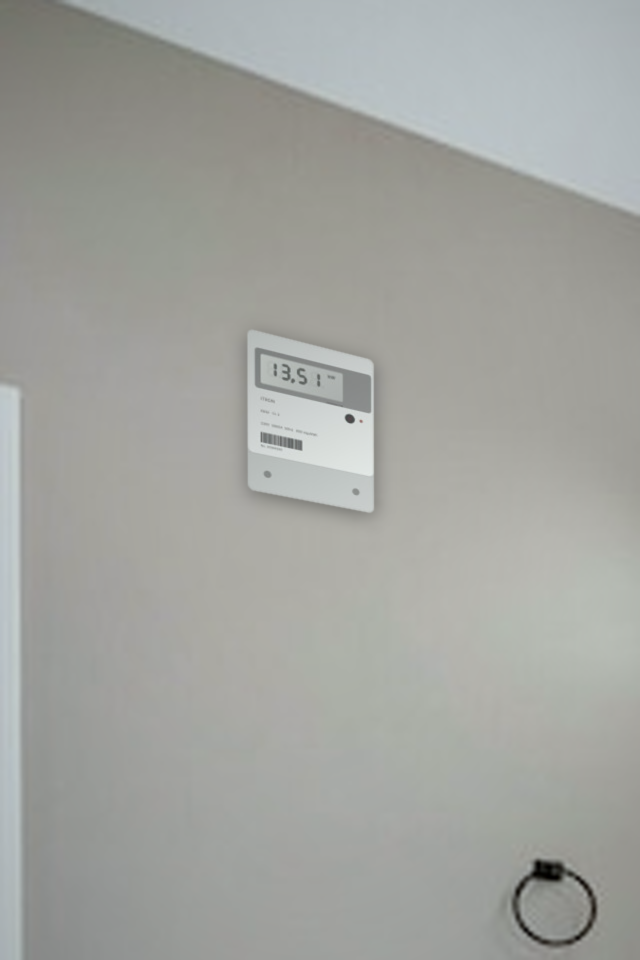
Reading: 13.51 kW
